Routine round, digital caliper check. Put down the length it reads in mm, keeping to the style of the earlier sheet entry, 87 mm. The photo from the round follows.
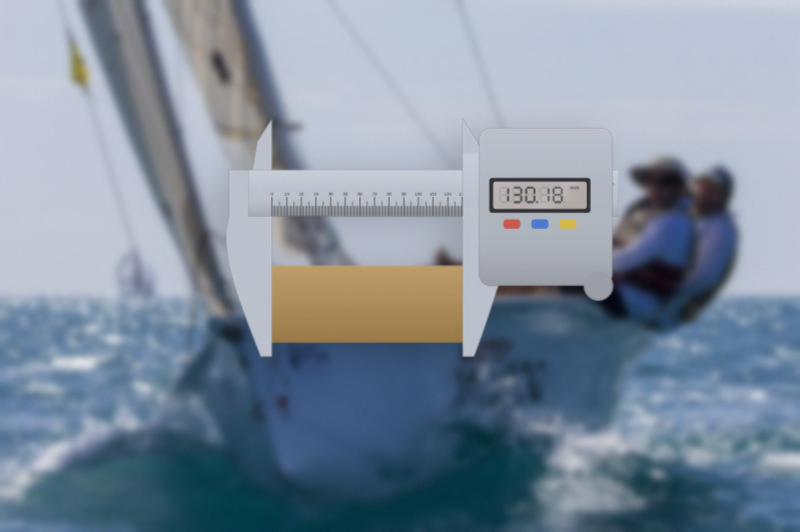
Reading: 130.18 mm
